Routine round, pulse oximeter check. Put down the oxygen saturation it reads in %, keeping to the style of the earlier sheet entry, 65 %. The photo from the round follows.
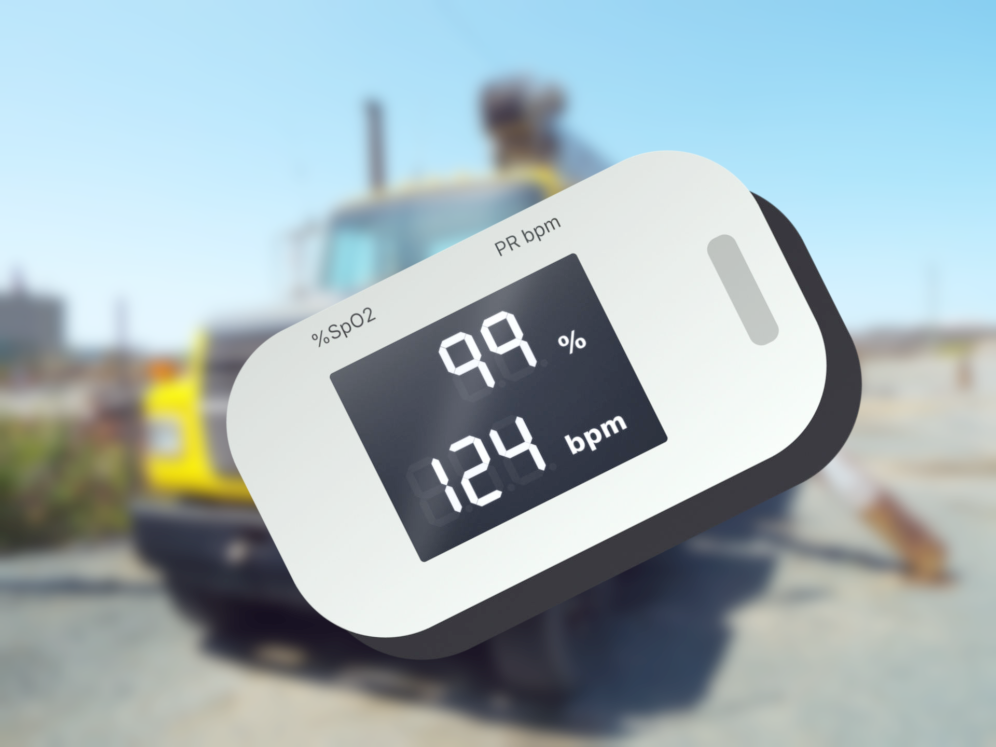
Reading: 99 %
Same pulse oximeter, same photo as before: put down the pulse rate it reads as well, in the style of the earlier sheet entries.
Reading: 124 bpm
